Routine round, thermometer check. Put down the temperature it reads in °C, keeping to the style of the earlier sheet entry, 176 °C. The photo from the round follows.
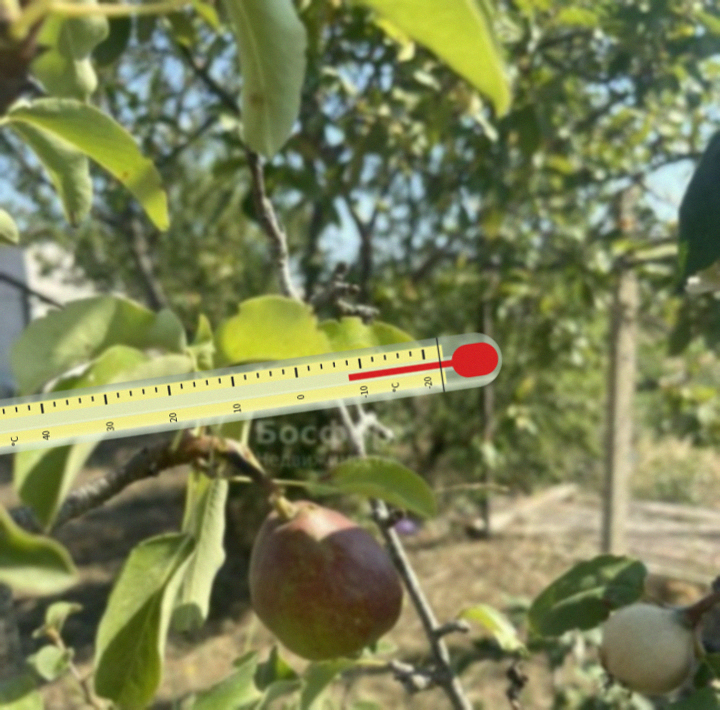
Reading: -8 °C
